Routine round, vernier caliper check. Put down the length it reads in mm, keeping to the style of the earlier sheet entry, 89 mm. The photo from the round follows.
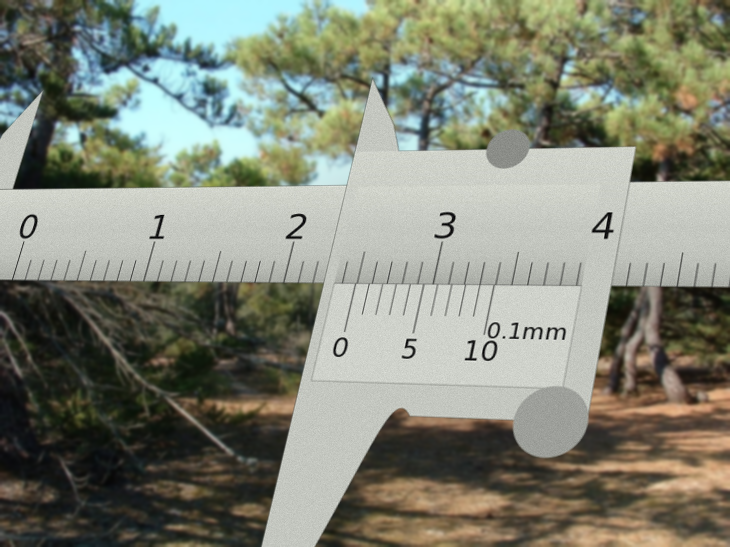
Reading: 24.9 mm
